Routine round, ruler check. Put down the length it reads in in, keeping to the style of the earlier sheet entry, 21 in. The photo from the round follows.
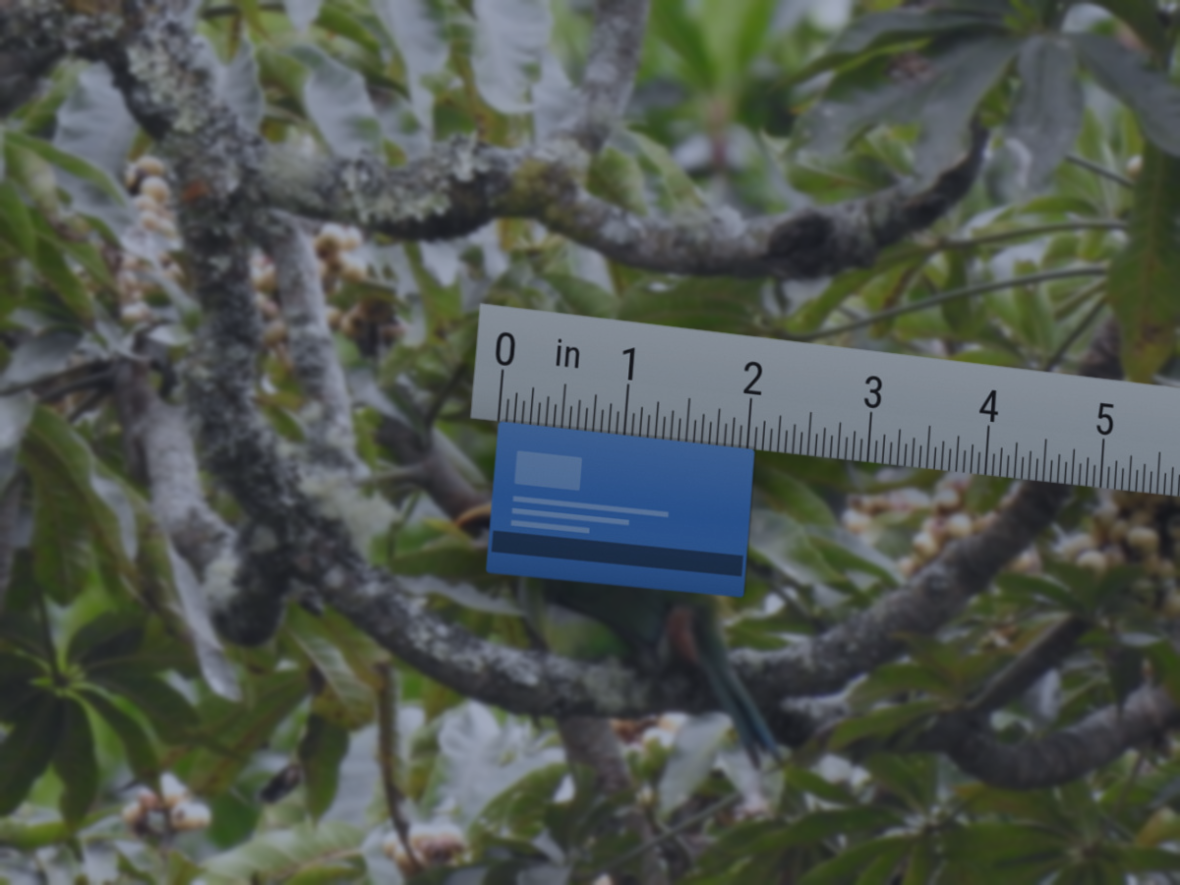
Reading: 2.0625 in
